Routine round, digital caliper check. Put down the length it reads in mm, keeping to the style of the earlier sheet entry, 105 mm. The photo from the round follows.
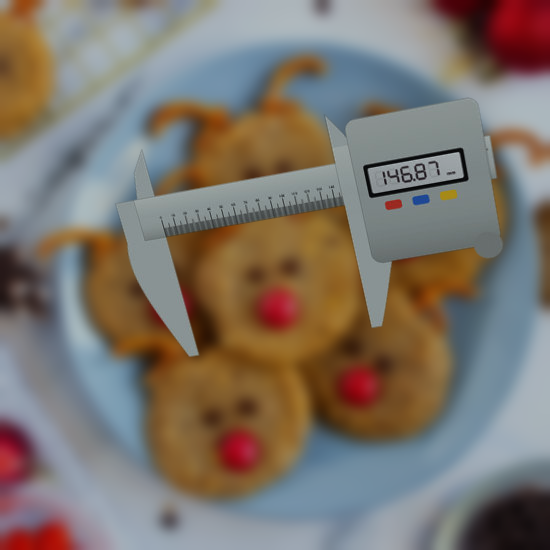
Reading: 146.87 mm
